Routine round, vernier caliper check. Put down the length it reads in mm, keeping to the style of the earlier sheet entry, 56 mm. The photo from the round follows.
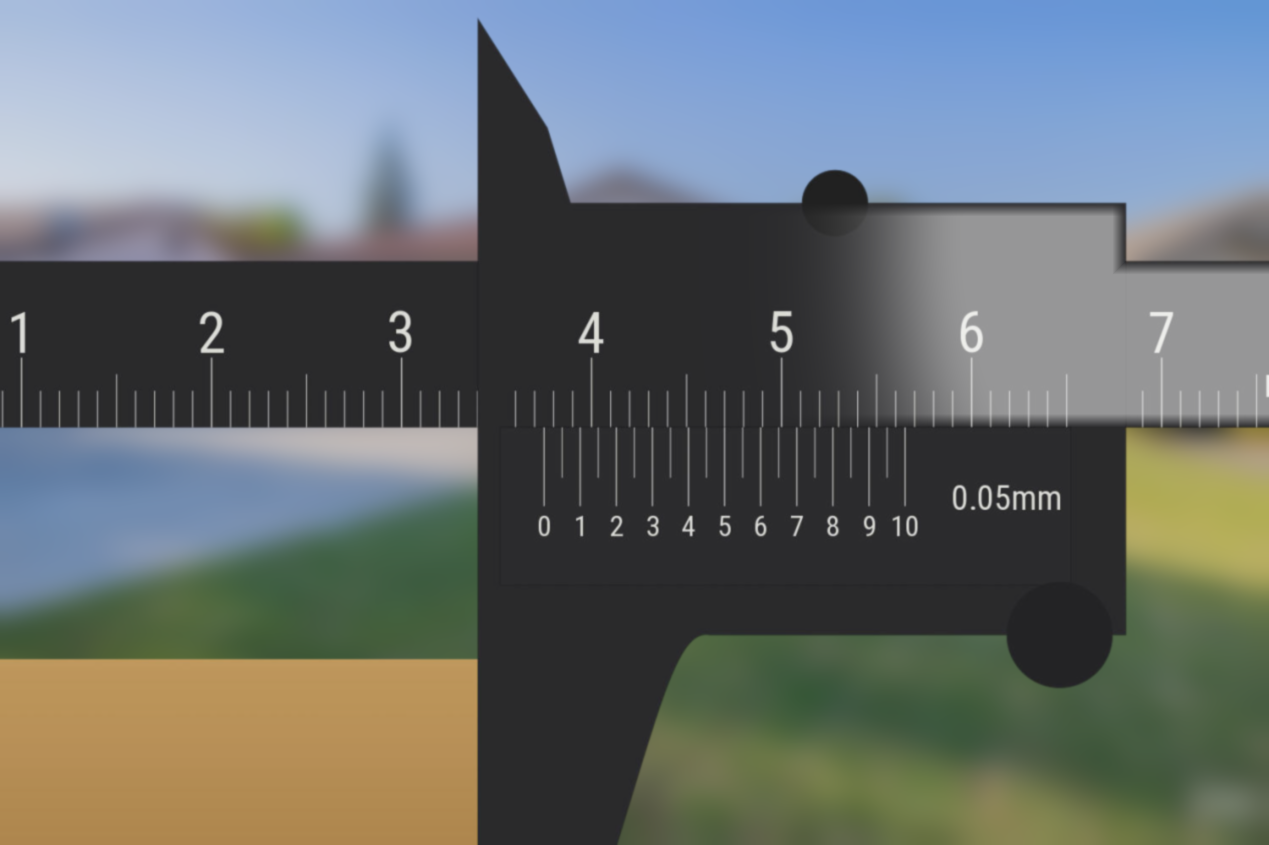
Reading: 37.5 mm
